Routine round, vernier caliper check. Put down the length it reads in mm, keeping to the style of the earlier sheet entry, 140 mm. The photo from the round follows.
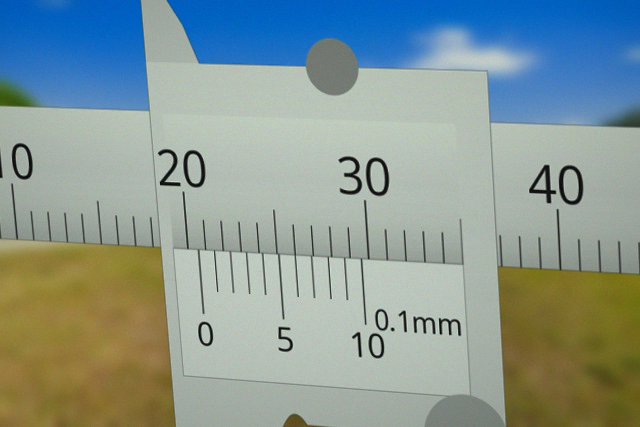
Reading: 20.6 mm
